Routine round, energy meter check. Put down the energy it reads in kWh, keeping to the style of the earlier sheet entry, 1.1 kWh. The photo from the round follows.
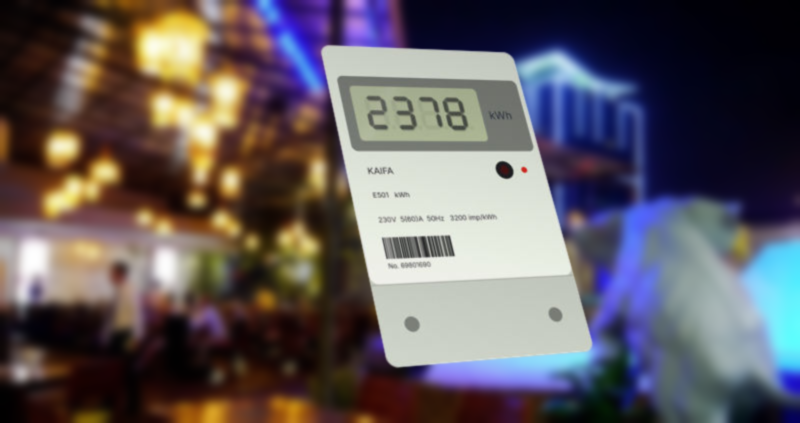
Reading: 2378 kWh
